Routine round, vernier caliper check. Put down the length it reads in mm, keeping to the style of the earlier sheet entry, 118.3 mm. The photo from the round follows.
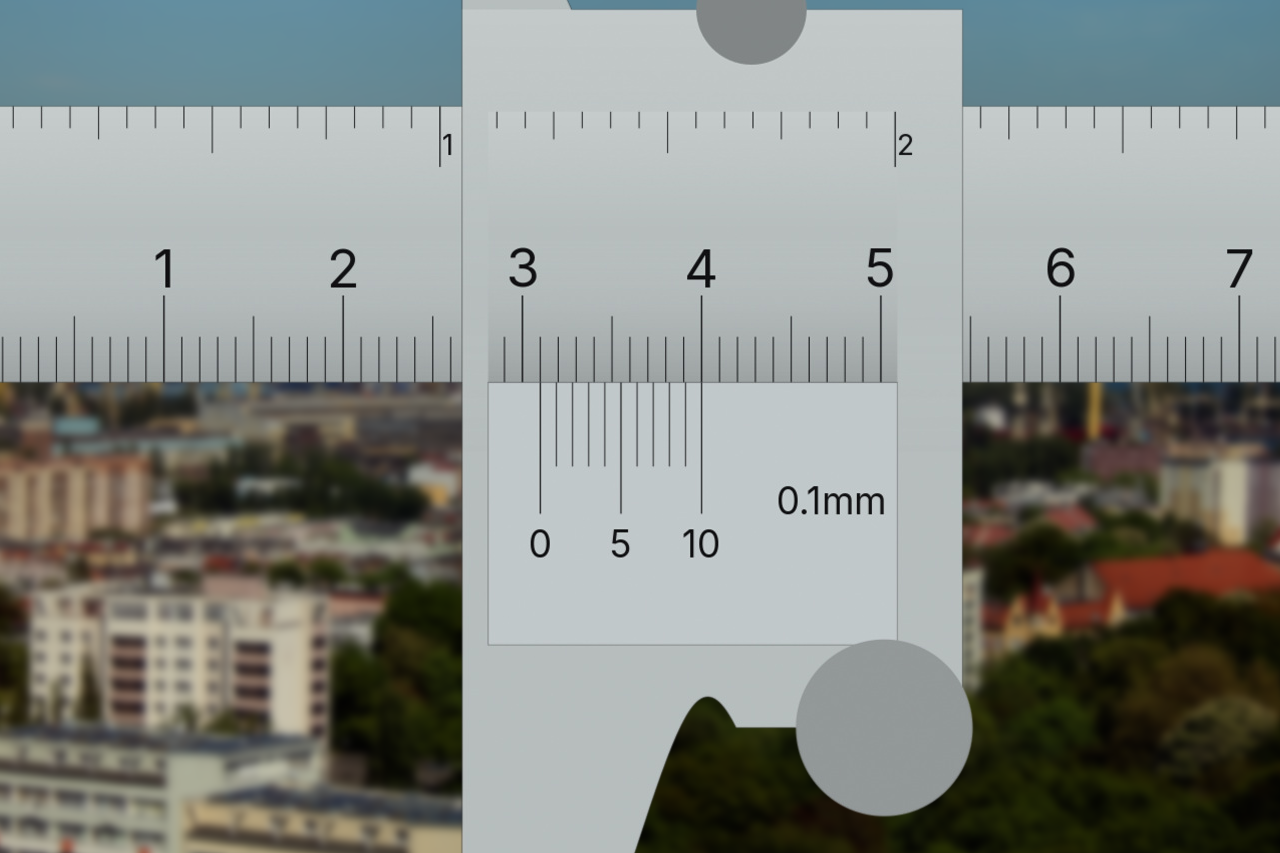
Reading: 31.0 mm
